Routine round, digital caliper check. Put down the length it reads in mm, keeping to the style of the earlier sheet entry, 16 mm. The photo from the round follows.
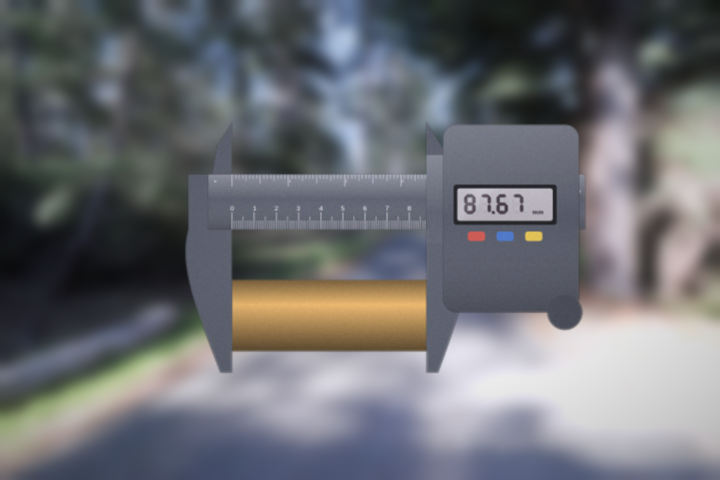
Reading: 87.67 mm
